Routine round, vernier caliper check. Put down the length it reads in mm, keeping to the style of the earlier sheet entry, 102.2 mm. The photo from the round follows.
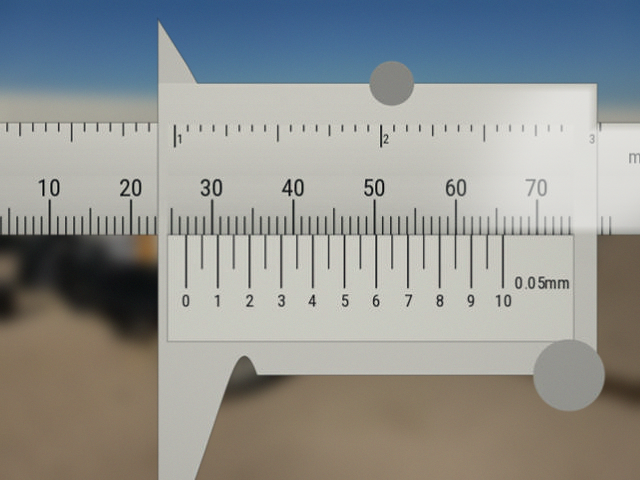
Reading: 26.8 mm
